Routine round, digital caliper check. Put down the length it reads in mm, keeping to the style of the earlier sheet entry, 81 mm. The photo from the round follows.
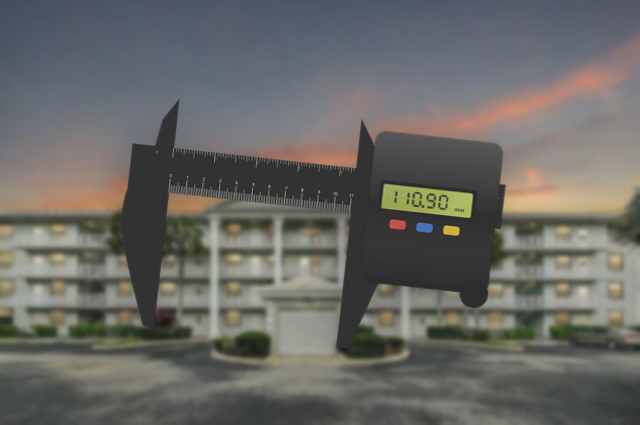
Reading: 110.90 mm
